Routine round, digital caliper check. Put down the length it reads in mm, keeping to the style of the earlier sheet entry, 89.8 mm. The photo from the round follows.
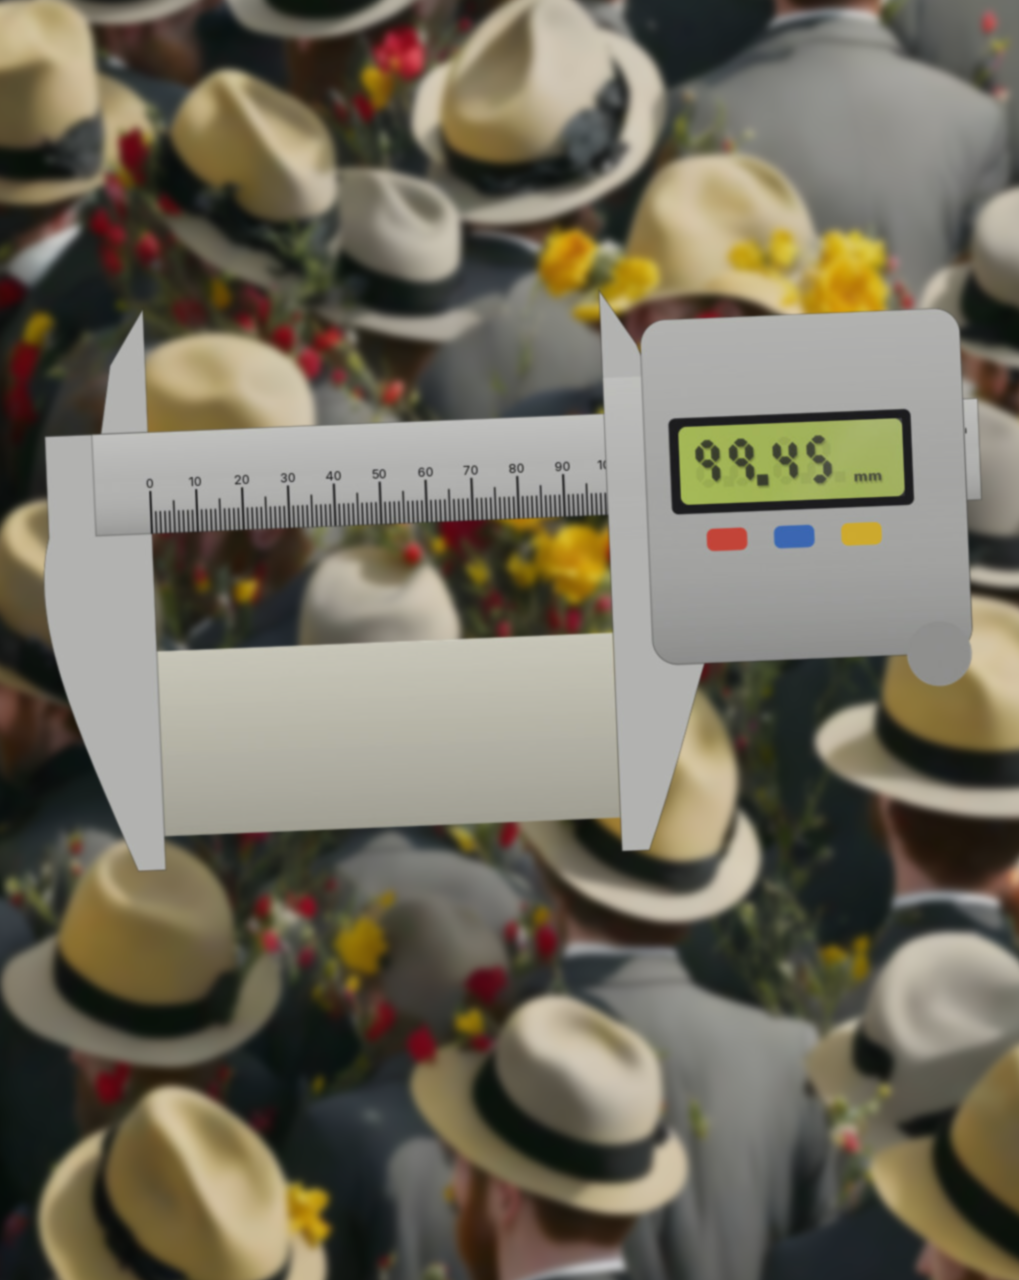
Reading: 99.45 mm
